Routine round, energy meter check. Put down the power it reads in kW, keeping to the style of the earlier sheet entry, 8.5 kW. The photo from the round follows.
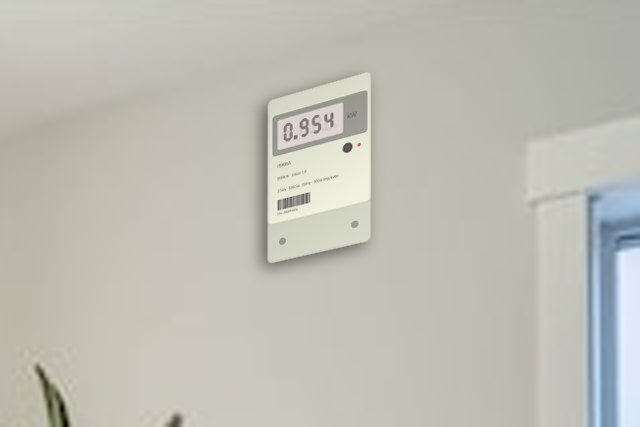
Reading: 0.954 kW
